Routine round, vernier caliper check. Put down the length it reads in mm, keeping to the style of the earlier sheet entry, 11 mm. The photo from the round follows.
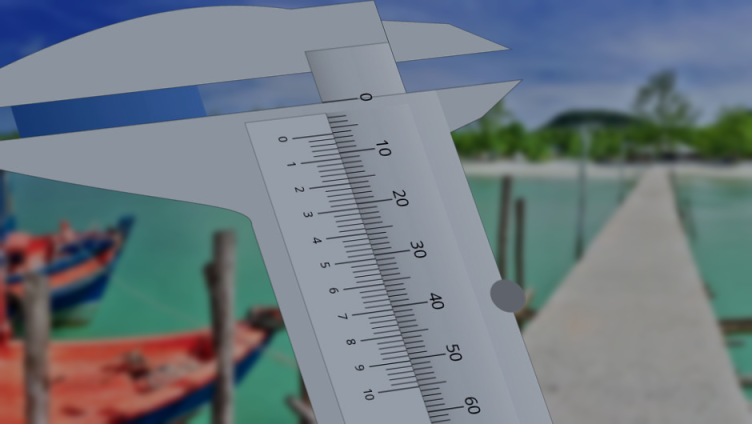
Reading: 6.2 mm
